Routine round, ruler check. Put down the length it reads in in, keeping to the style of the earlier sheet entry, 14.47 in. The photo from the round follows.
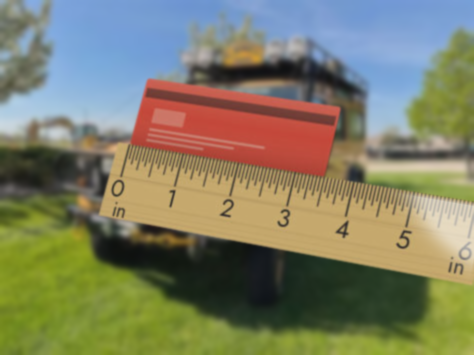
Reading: 3.5 in
